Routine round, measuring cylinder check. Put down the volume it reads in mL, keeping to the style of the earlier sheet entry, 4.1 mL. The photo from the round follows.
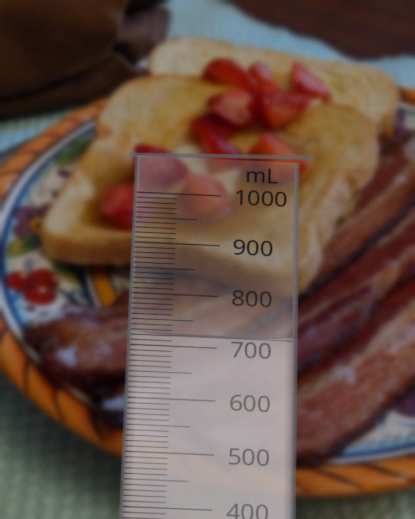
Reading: 720 mL
